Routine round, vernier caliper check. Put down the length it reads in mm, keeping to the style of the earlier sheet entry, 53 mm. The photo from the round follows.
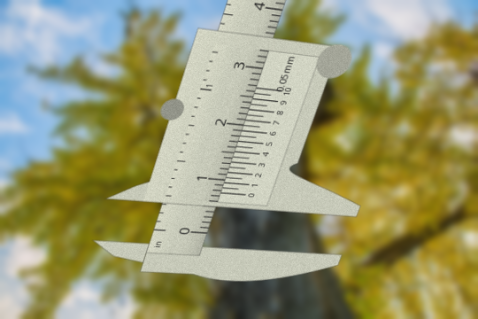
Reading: 7.6 mm
